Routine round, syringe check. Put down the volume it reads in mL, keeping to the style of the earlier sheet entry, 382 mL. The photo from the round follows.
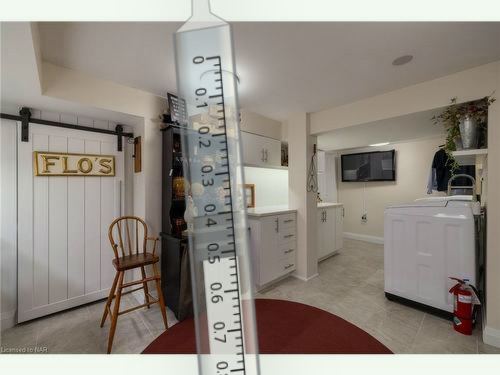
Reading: 0.4 mL
